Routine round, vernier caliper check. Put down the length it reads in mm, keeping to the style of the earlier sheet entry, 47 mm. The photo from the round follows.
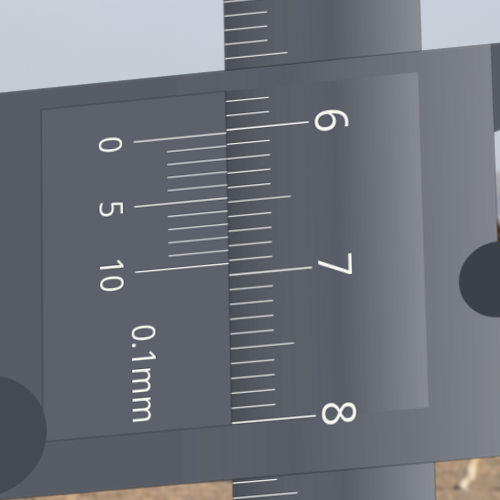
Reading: 60.2 mm
